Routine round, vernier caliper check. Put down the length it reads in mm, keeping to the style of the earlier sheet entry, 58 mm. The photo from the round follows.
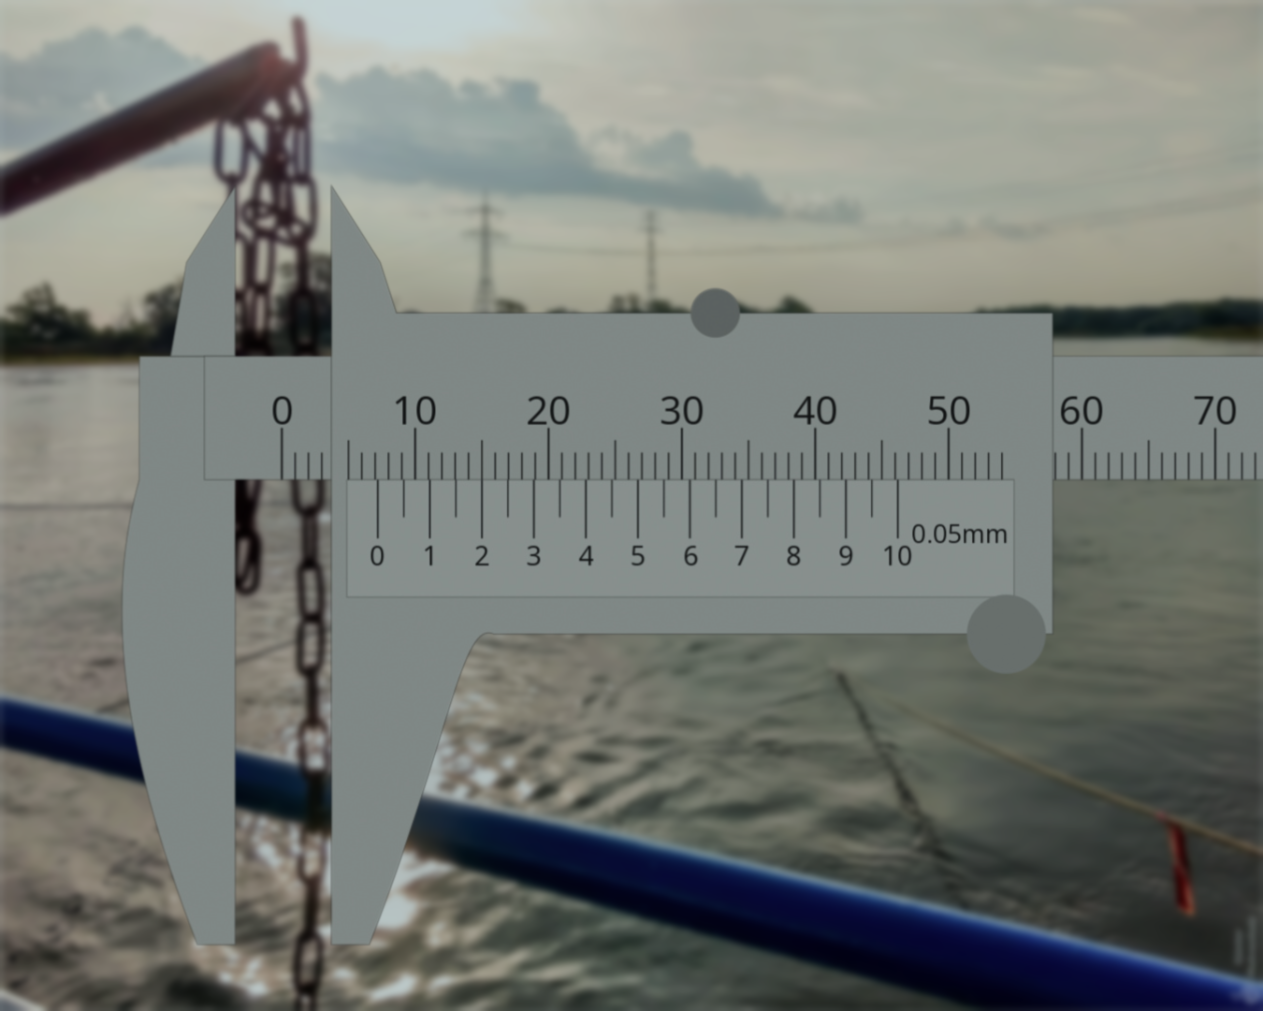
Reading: 7.2 mm
